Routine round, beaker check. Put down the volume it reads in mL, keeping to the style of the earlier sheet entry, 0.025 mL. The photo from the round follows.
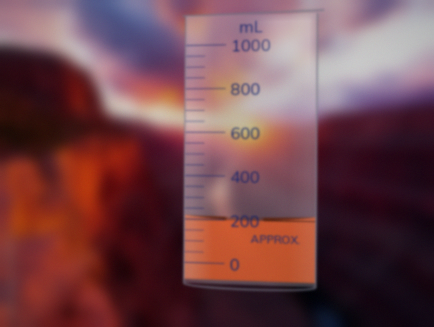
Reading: 200 mL
